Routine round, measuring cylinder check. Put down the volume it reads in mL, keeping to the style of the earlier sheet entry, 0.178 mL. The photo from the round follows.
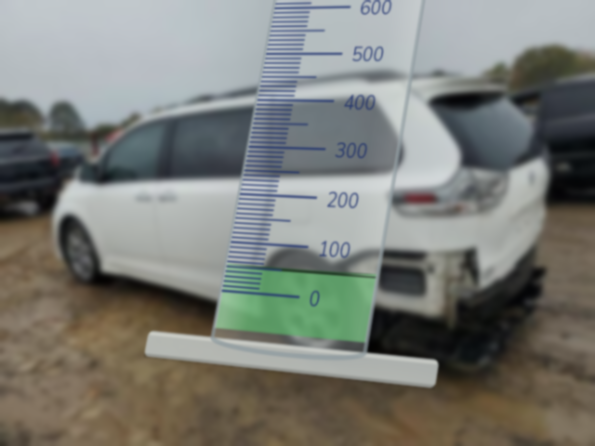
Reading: 50 mL
